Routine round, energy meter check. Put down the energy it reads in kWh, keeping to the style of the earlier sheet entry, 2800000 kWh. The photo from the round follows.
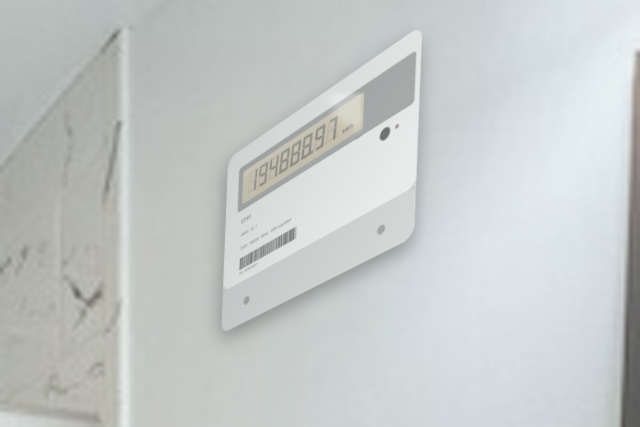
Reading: 194888.97 kWh
